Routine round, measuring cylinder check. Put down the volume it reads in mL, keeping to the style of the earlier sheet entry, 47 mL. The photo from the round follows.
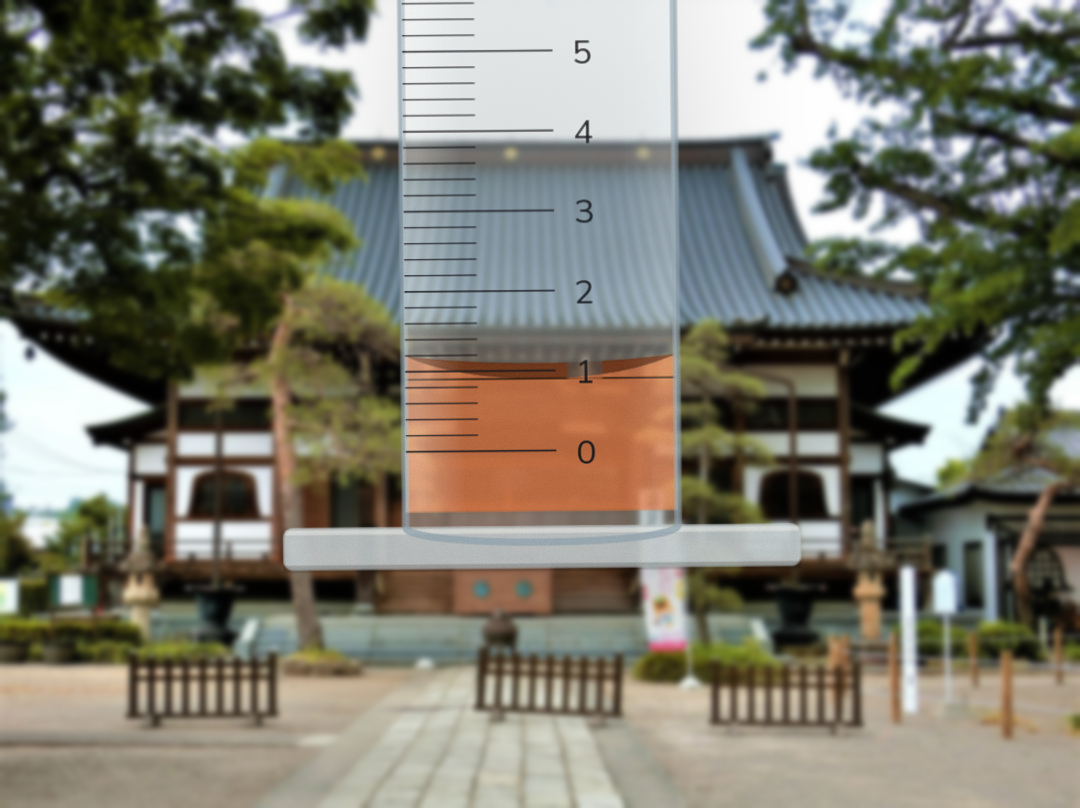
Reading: 0.9 mL
